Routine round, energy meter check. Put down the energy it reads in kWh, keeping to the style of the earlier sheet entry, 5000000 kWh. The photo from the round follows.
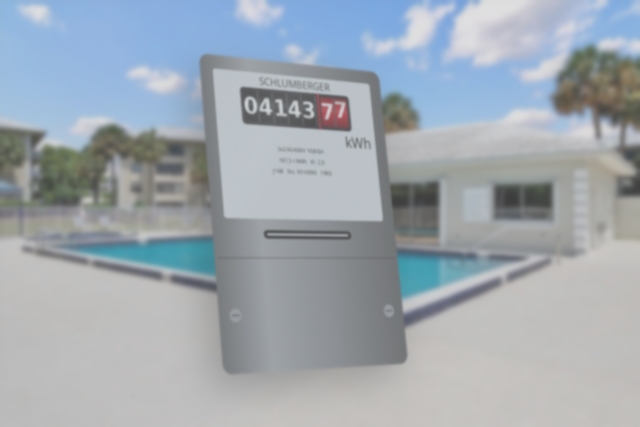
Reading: 4143.77 kWh
